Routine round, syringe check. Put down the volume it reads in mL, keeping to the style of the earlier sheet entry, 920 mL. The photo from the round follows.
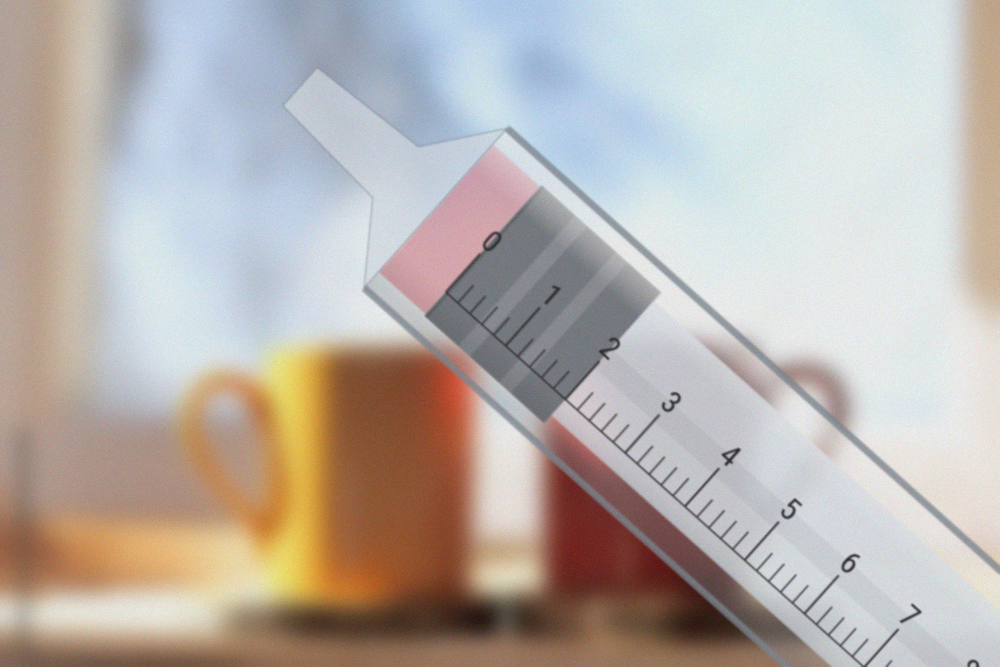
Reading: 0 mL
